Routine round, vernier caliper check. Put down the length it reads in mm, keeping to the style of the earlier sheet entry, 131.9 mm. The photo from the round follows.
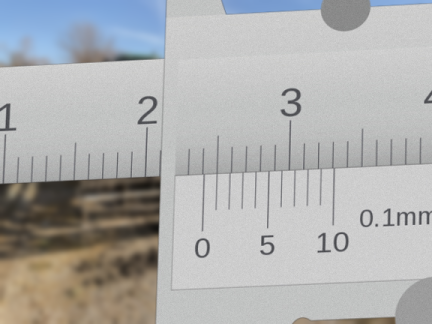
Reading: 24.1 mm
